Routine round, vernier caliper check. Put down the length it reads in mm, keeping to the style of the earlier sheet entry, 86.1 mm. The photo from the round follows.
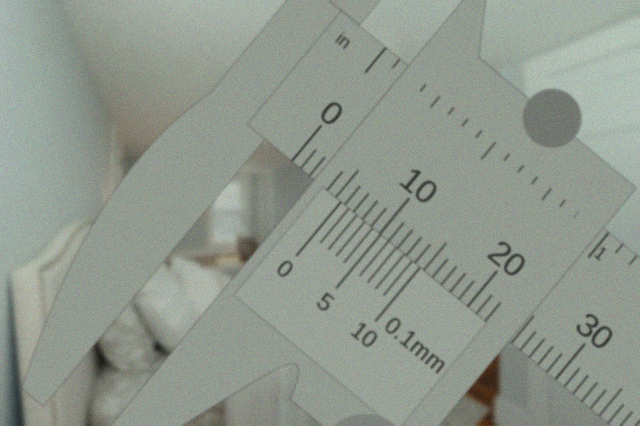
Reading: 5.6 mm
